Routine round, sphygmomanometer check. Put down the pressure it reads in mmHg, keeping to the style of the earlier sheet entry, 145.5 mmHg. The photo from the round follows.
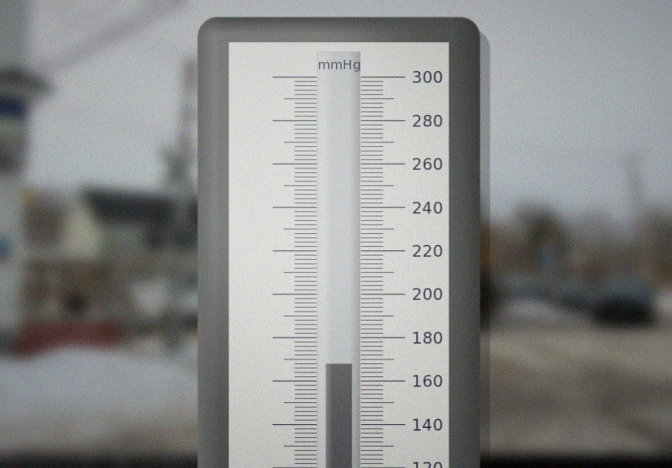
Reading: 168 mmHg
